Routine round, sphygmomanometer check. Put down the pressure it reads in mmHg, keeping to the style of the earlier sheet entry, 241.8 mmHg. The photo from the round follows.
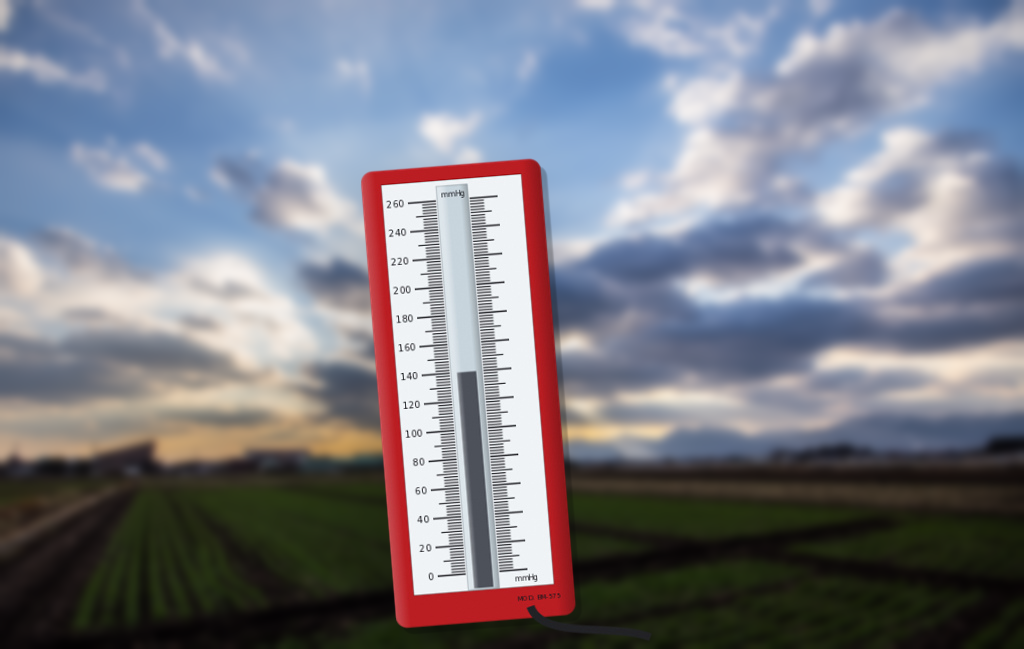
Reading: 140 mmHg
